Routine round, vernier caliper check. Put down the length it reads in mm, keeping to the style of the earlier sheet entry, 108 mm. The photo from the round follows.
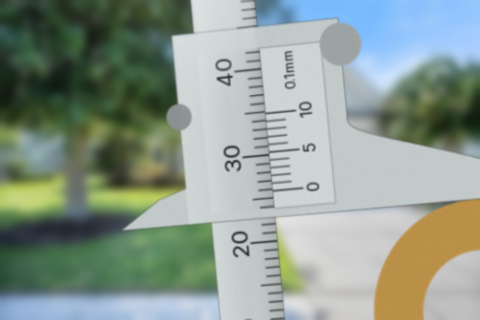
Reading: 25.8 mm
